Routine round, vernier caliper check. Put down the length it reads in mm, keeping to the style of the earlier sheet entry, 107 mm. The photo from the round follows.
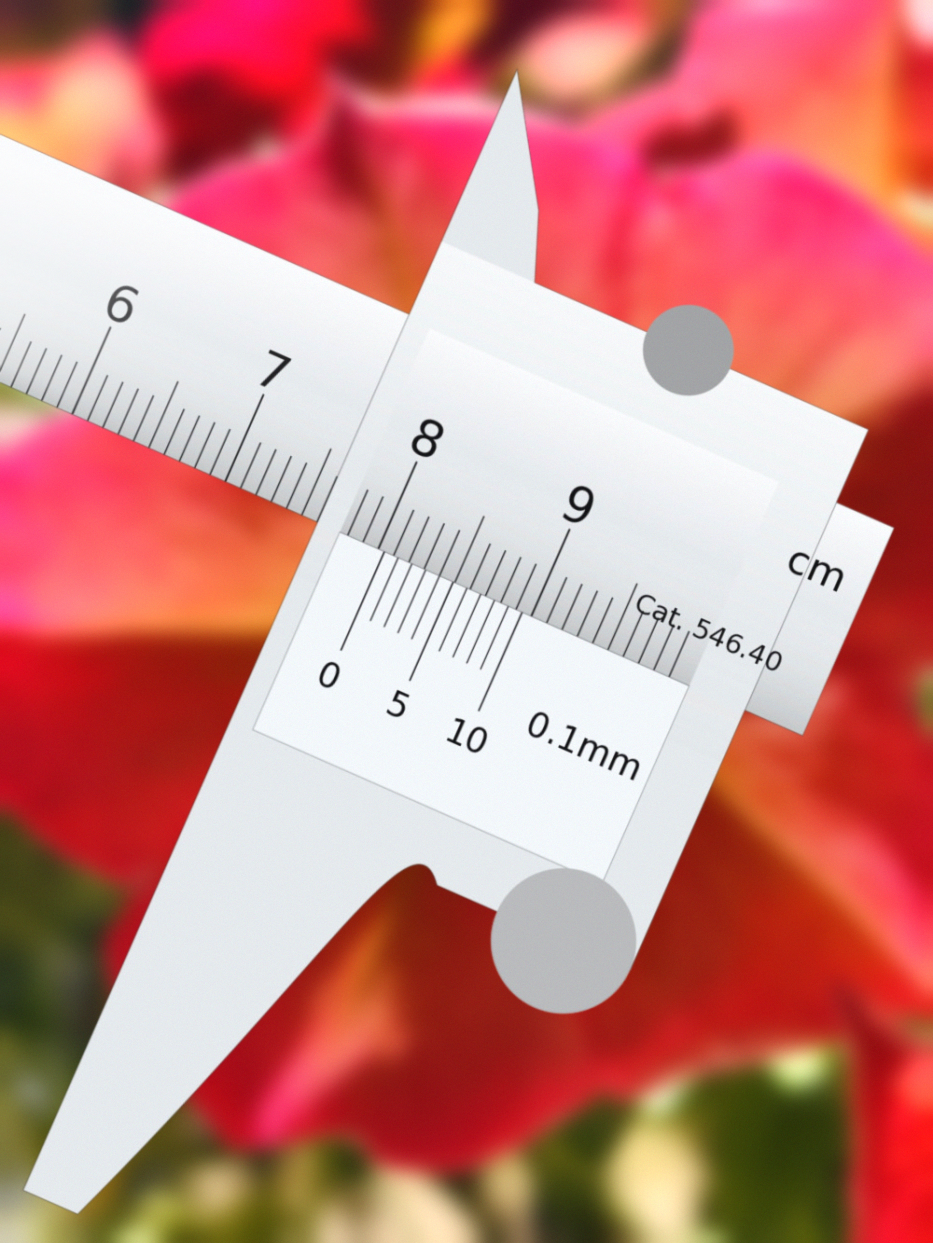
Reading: 80.4 mm
